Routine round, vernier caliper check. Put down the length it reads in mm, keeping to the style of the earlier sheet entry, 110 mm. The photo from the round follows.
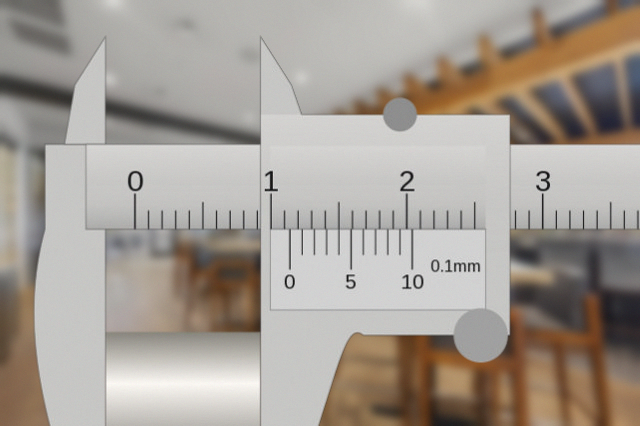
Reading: 11.4 mm
